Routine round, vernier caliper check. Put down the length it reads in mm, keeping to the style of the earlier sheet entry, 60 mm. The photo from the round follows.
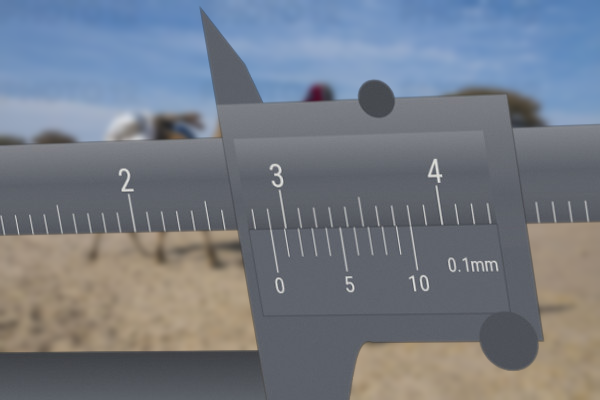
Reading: 29.0 mm
